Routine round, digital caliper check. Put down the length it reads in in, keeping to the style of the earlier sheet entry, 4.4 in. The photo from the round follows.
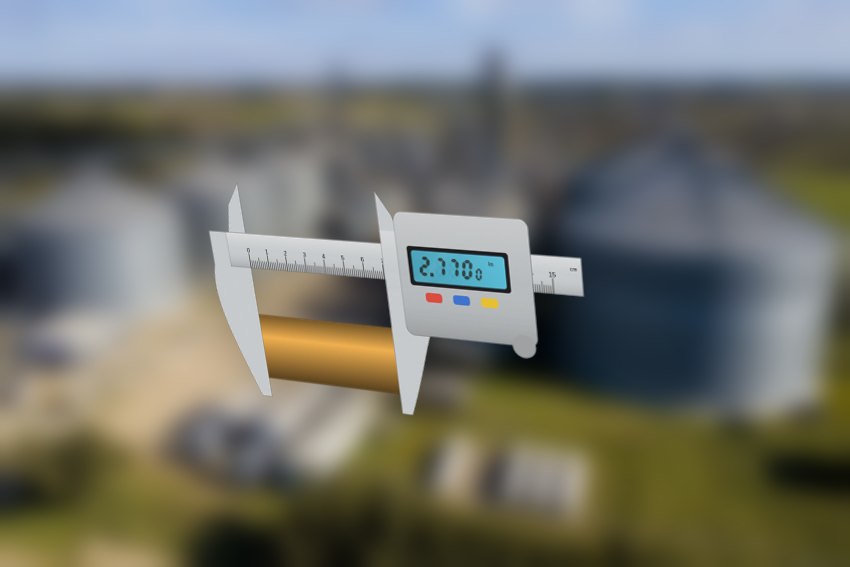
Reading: 2.7700 in
